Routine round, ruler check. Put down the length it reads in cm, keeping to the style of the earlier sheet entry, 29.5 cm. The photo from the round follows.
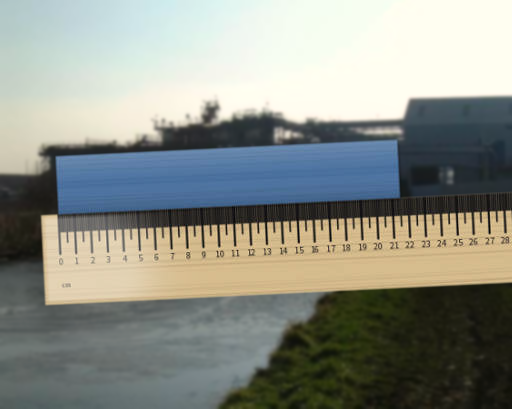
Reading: 21.5 cm
